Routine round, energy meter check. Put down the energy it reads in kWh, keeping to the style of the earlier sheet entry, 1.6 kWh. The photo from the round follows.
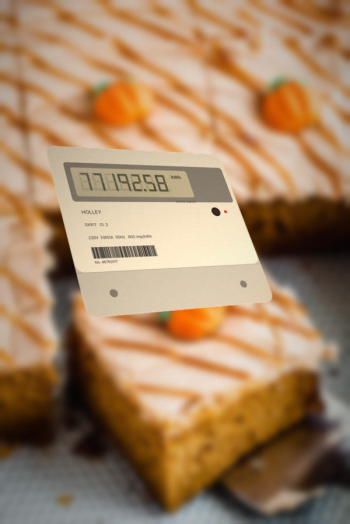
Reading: 77192.58 kWh
